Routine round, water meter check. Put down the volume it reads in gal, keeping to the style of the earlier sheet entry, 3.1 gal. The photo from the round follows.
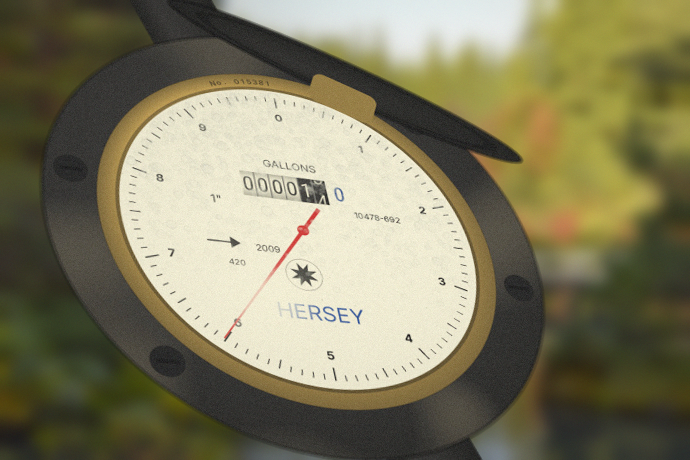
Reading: 136.0 gal
